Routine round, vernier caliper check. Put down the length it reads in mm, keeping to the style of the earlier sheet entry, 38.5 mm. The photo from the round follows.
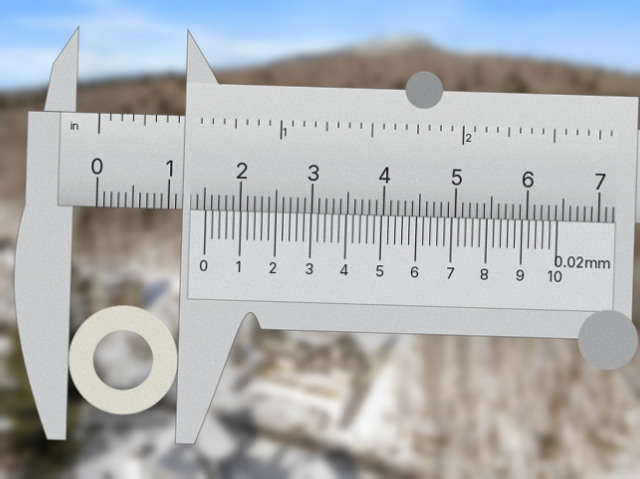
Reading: 15.2 mm
